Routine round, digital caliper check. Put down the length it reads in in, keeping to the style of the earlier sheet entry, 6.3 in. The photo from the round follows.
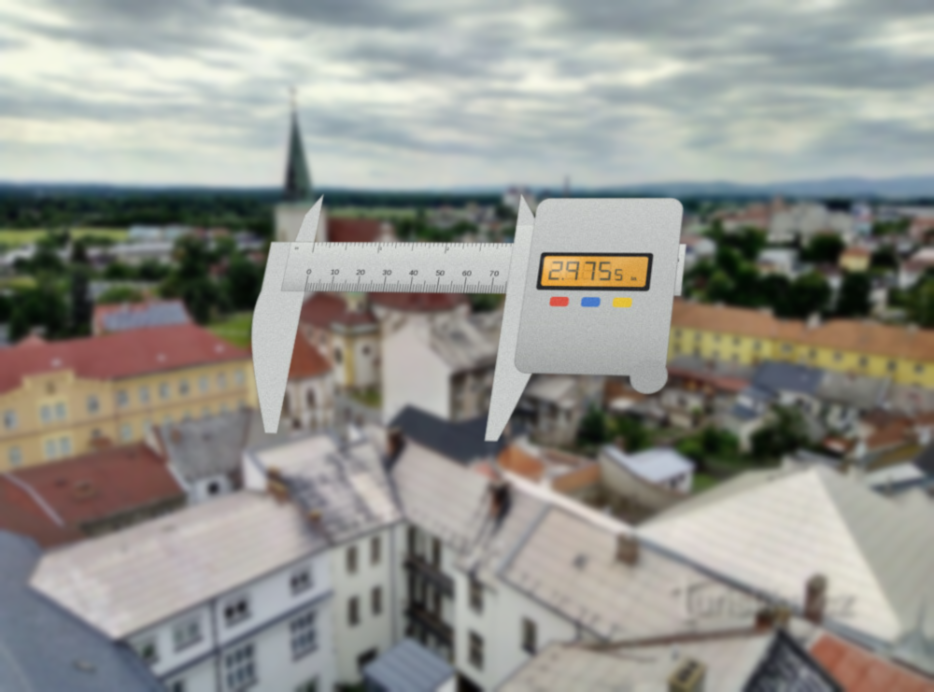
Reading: 2.9755 in
